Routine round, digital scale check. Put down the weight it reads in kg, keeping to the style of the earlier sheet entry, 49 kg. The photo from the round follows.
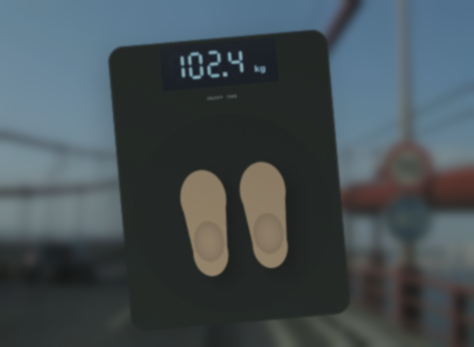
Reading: 102.4 kg
